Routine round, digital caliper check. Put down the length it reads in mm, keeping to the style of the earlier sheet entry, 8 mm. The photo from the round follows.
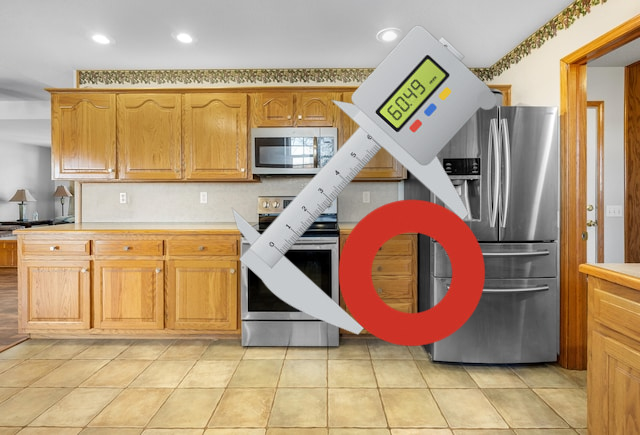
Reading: 60.49 mm
